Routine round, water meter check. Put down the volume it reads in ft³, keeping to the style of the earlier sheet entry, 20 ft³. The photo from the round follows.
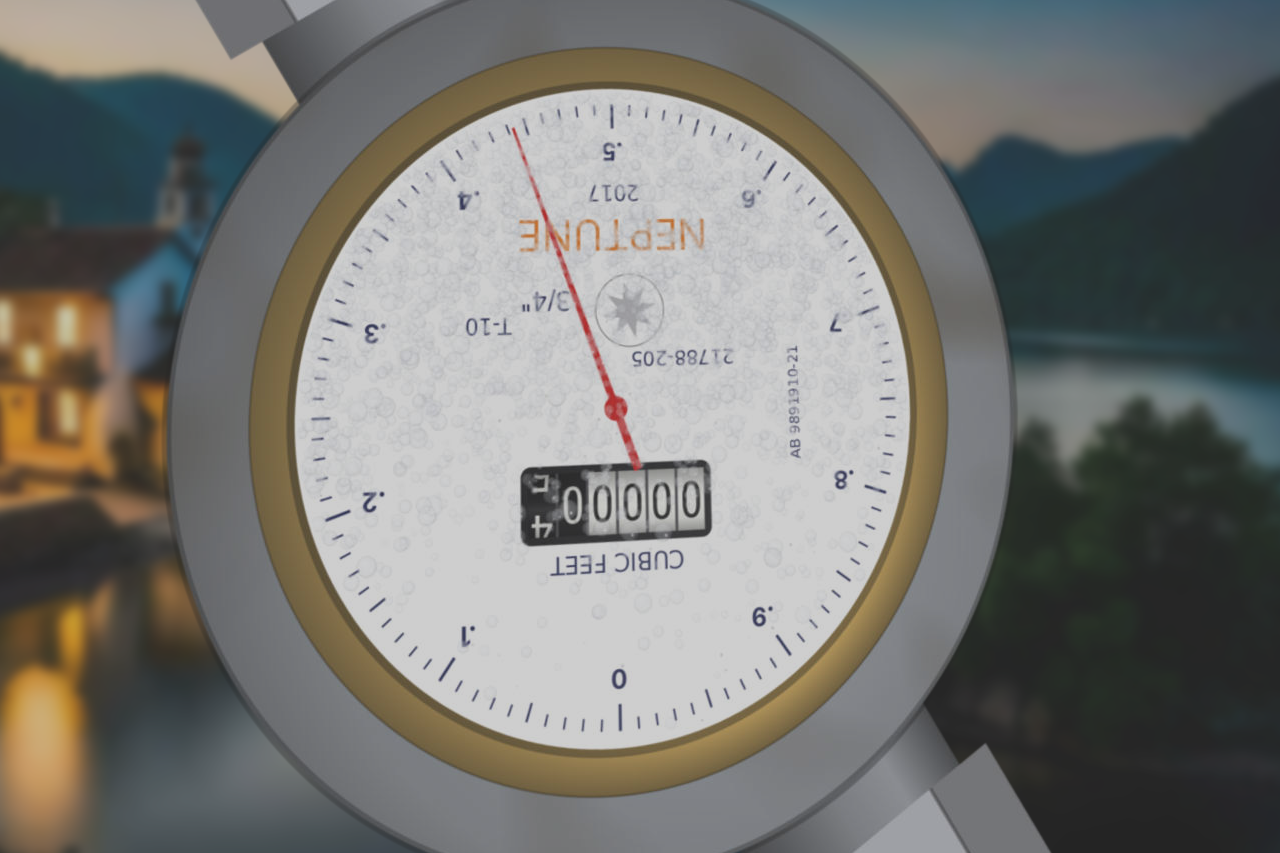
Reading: 4.44 ft³
